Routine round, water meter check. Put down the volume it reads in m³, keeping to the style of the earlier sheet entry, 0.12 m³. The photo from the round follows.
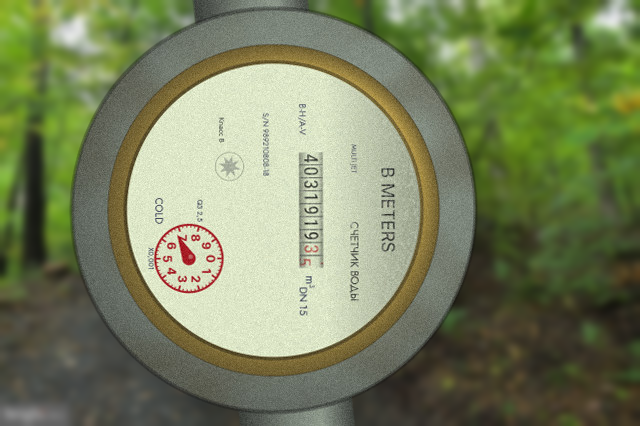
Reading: 4031919.346 m³
